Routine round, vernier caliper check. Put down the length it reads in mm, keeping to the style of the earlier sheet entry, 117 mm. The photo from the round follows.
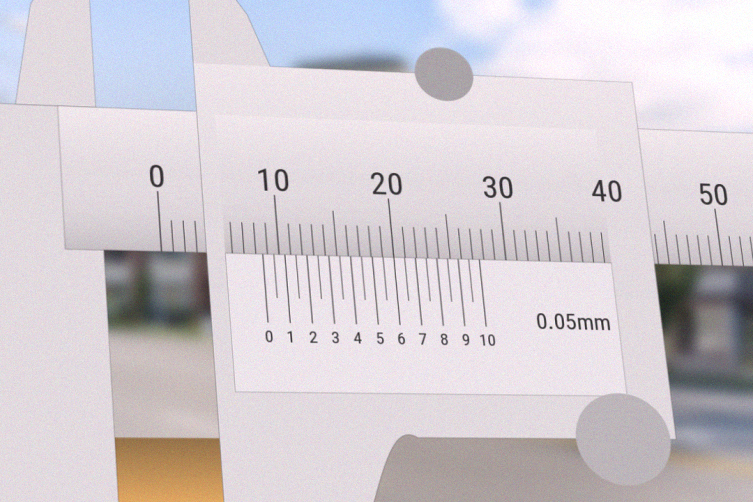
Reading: 8.6 mm
